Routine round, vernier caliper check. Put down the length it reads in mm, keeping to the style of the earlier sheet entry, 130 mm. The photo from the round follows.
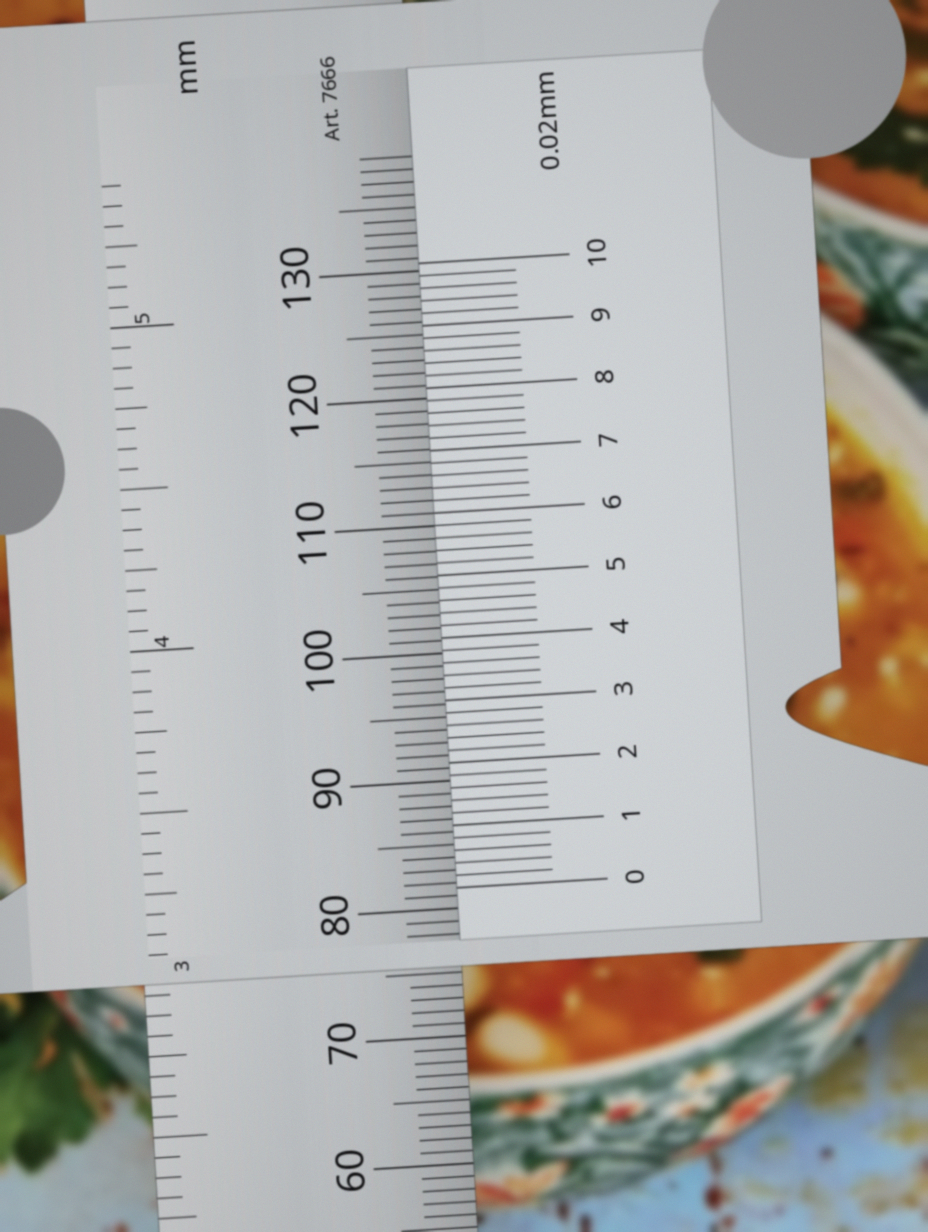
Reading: 81.6 mm
